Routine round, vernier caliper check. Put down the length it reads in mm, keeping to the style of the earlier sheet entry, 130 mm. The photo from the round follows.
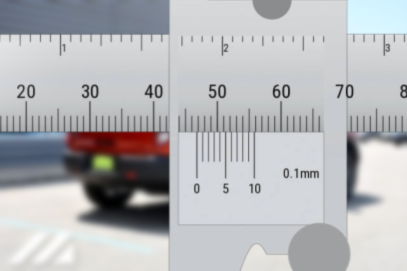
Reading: 46.8 mm
